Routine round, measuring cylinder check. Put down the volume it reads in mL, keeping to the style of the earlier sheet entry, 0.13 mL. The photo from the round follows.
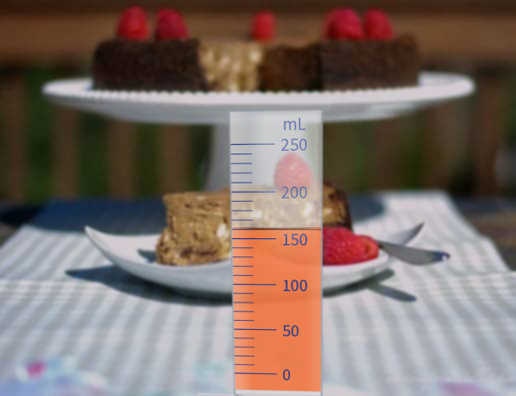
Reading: 160 mL
